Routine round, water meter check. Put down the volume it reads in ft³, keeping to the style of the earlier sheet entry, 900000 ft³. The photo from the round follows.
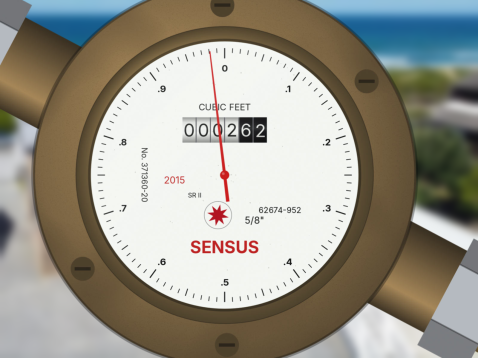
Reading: 261.98 ft³
